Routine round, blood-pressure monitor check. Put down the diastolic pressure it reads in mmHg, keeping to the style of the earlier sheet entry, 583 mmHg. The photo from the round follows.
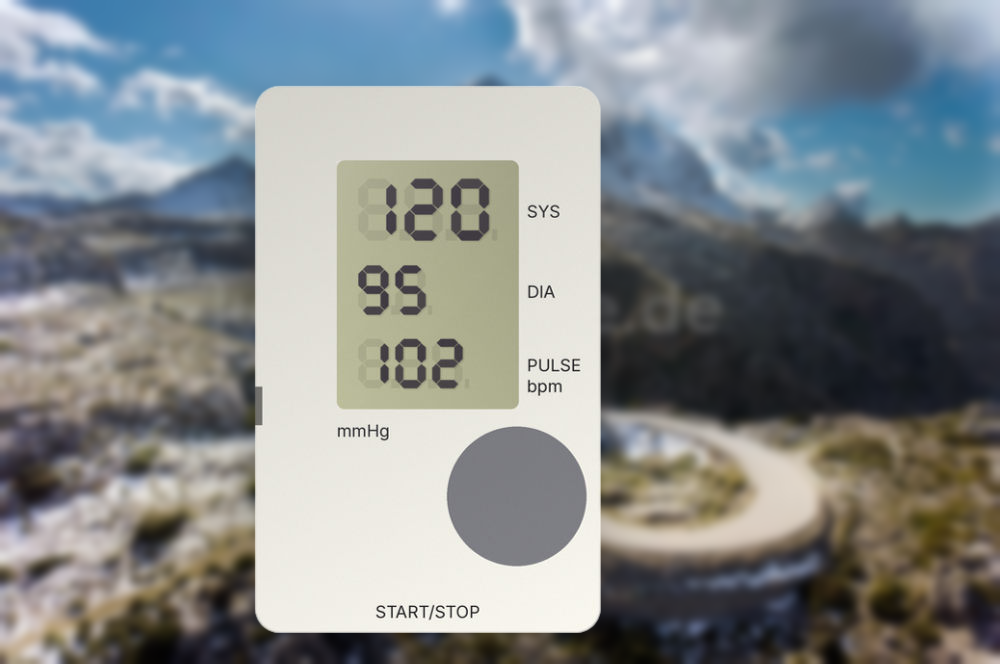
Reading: 95 mmHg
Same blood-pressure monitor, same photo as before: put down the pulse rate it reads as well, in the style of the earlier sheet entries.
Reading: 102 bpm
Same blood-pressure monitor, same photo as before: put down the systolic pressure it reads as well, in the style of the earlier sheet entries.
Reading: 120 mmHg
